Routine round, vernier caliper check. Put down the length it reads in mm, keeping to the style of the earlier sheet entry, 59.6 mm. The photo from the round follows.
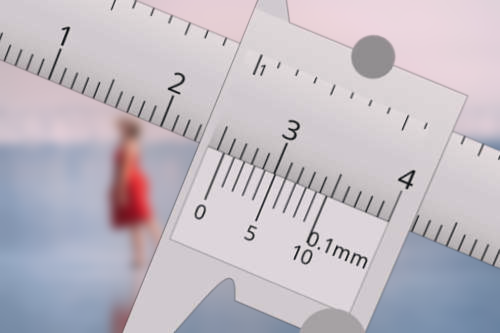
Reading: 25.6 mm
